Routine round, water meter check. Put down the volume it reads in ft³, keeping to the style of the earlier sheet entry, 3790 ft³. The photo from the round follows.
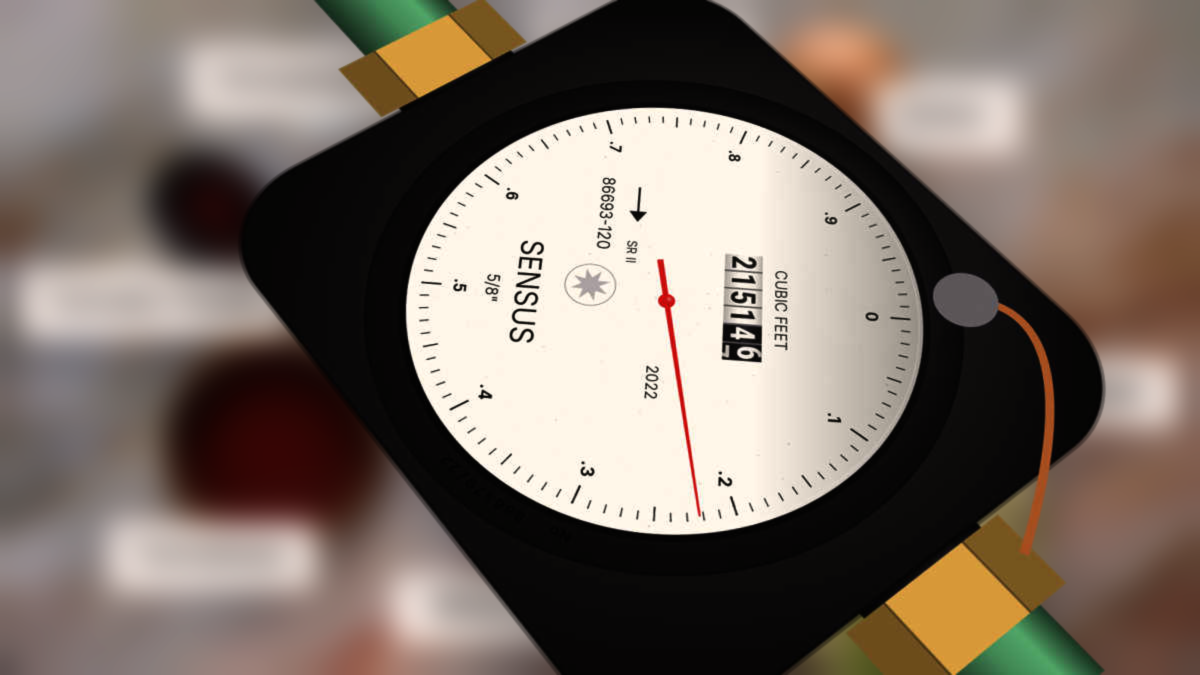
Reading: 215146.22 ft³
